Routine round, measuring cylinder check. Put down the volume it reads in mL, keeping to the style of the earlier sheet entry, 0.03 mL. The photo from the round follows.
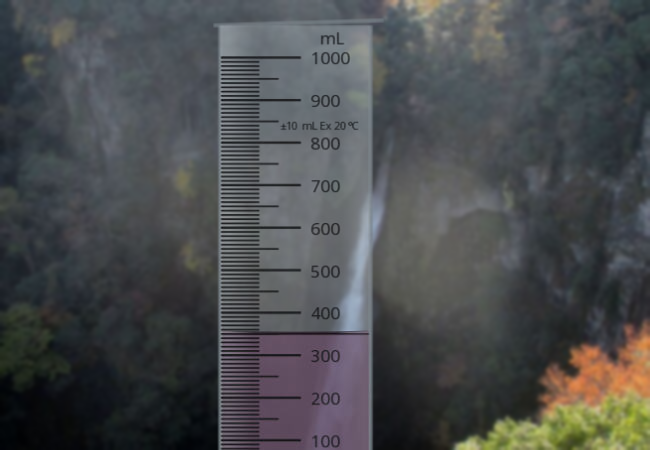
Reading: 350 mL
